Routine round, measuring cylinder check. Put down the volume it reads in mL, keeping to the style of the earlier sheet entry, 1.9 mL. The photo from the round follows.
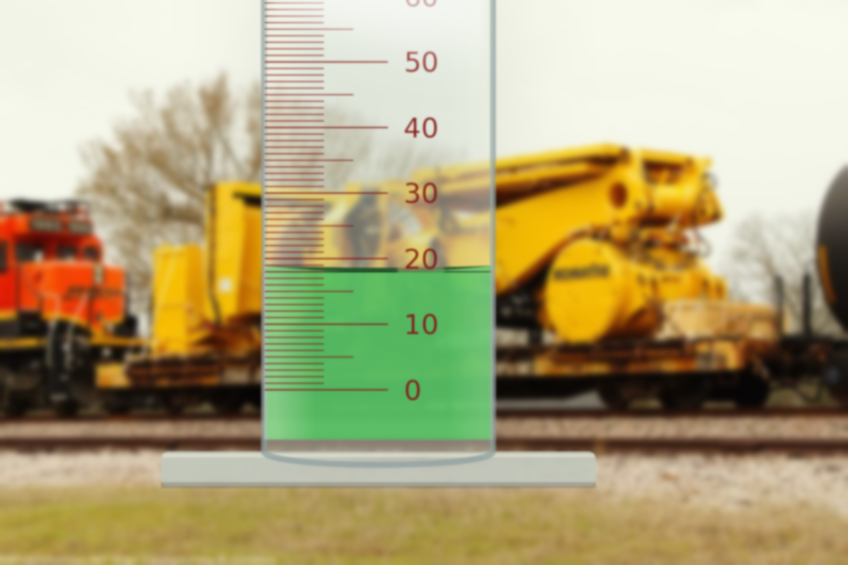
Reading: 18 mL
